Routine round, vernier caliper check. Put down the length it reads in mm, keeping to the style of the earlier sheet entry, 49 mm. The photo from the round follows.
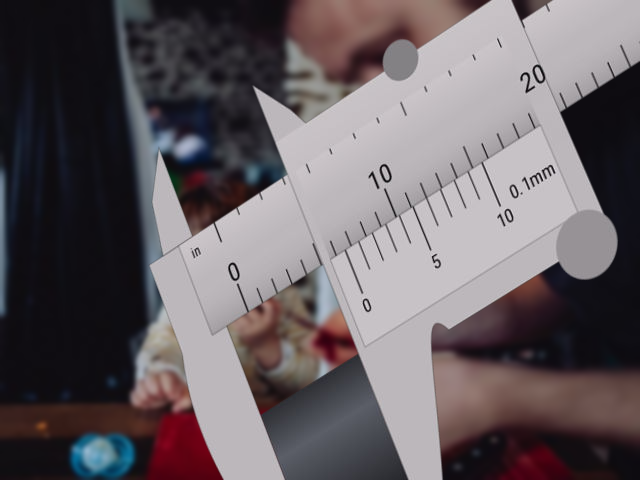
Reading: 6.6 mm
